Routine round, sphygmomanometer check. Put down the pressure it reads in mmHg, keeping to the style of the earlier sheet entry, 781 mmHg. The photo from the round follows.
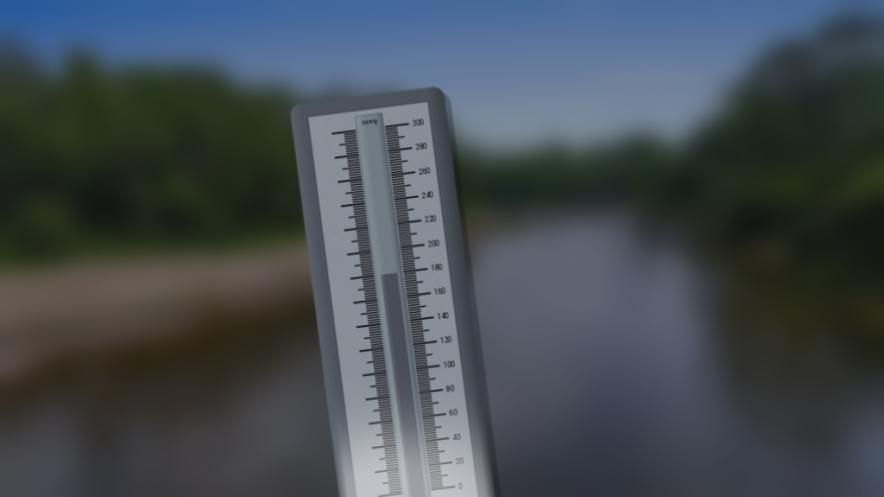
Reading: 180 mmHg
